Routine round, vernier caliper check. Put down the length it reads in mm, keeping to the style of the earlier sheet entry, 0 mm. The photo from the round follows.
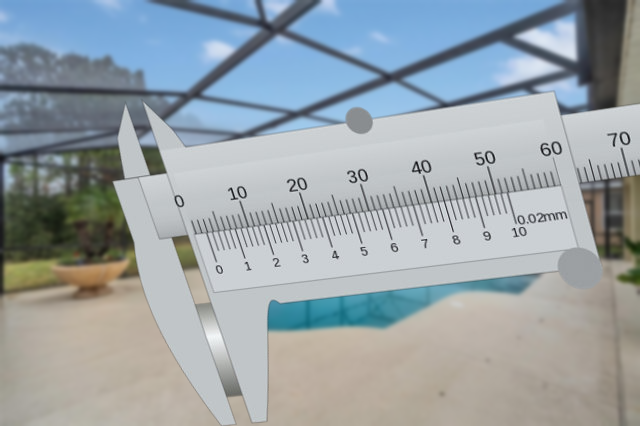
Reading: 2.8 mm
